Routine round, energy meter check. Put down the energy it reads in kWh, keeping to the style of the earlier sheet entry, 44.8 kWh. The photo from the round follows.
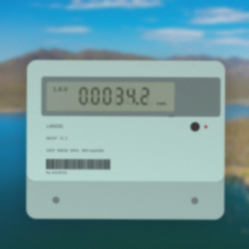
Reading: 34.2 kWh
